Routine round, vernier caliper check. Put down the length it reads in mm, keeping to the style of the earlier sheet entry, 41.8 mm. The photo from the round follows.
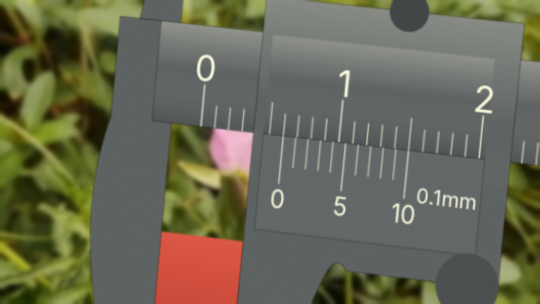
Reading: 6.0 mm
